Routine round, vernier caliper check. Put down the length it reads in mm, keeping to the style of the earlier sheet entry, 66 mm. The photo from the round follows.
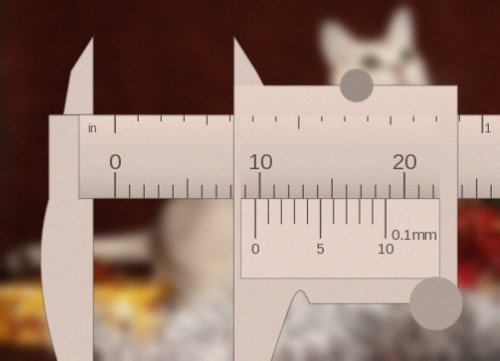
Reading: 9.7 mm
